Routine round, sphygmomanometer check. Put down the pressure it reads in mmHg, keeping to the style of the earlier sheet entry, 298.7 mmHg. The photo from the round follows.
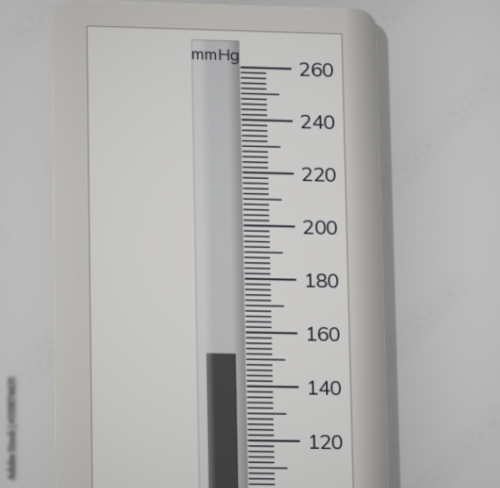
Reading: 152 mmHg
